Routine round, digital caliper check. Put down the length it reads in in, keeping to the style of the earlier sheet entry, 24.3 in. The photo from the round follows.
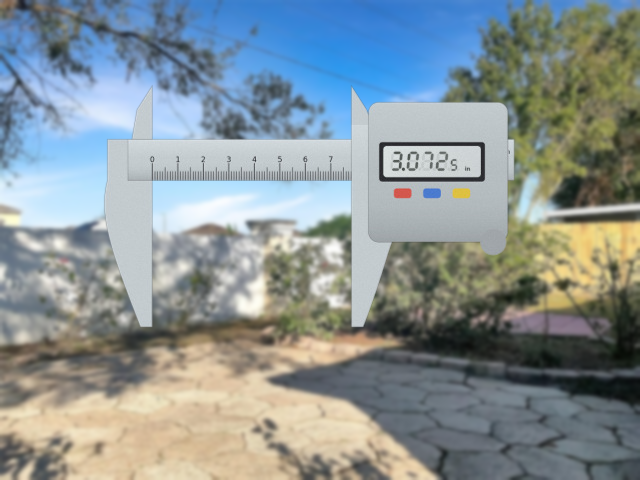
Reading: 3.0725 in
